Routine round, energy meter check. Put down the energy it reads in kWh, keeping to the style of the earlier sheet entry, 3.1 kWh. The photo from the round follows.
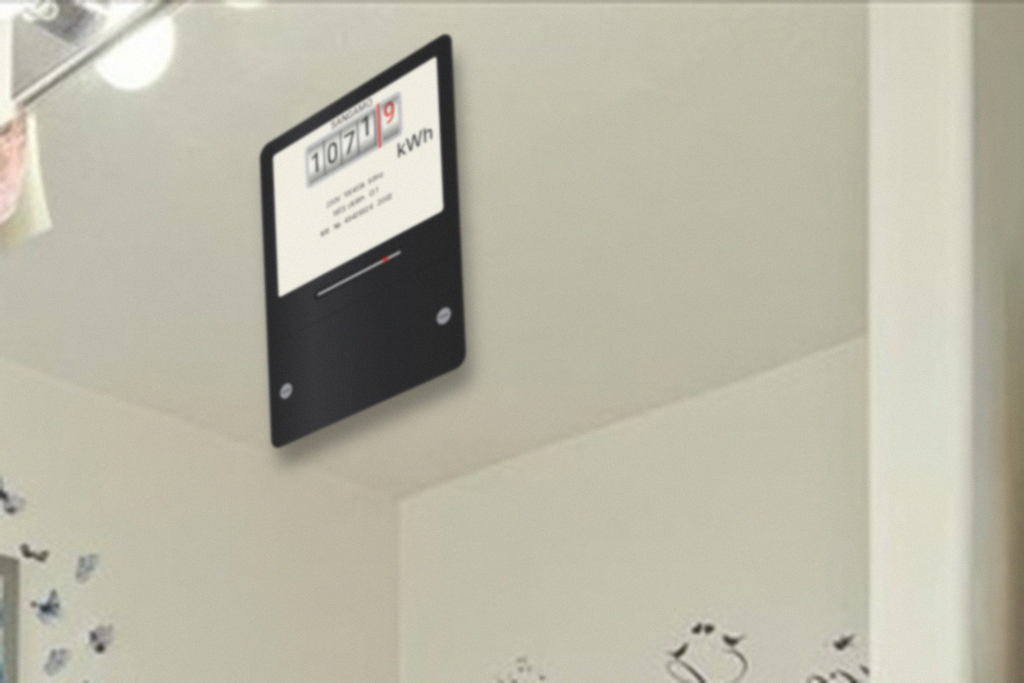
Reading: 1071.9 kWh
